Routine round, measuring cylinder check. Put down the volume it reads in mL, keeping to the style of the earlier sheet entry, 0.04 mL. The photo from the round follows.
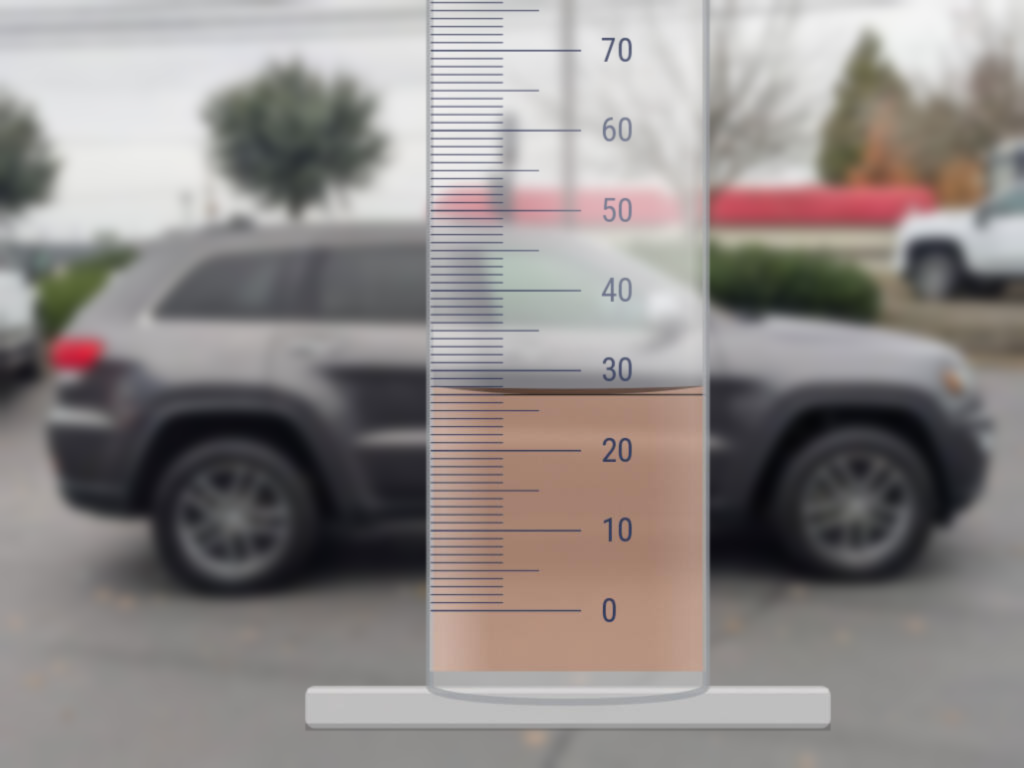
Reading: 27 mL
